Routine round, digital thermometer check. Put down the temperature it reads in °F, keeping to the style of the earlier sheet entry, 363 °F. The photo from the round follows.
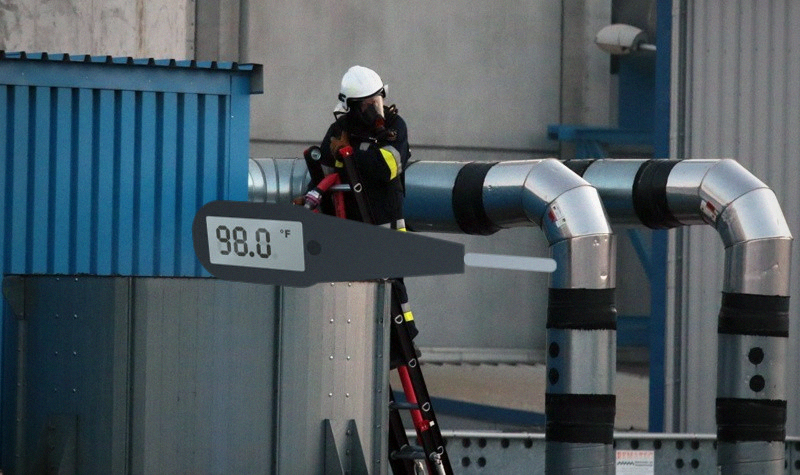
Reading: 98.0 °F
